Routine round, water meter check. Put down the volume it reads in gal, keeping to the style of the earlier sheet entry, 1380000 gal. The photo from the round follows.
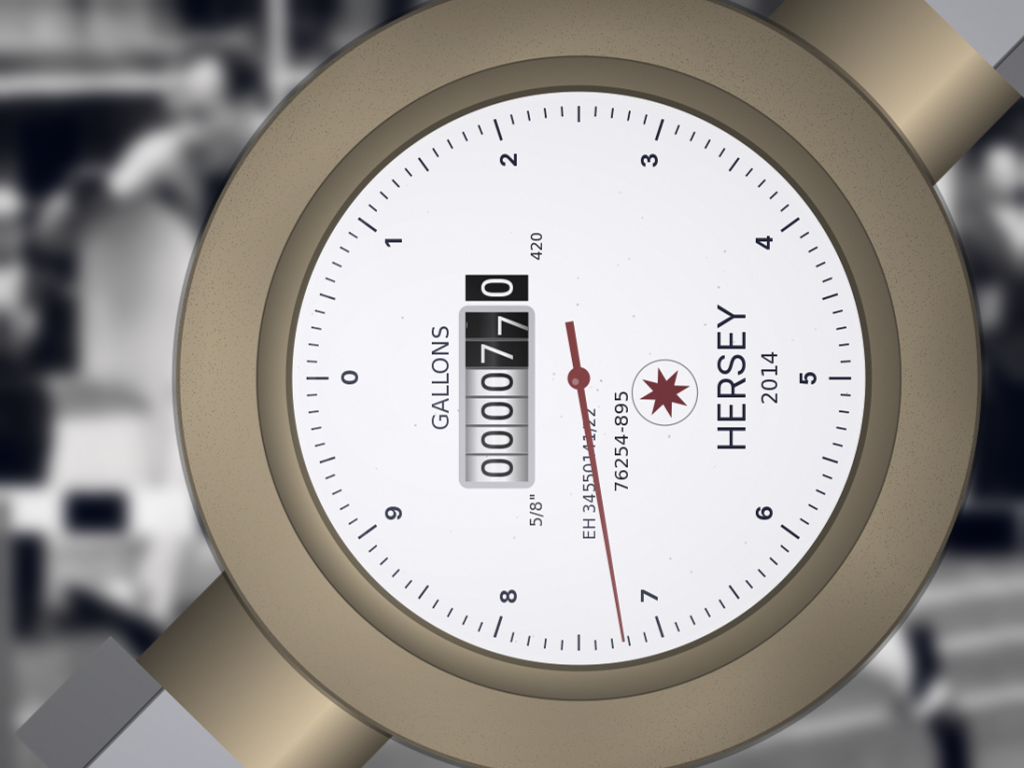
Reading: 767.2 gal
